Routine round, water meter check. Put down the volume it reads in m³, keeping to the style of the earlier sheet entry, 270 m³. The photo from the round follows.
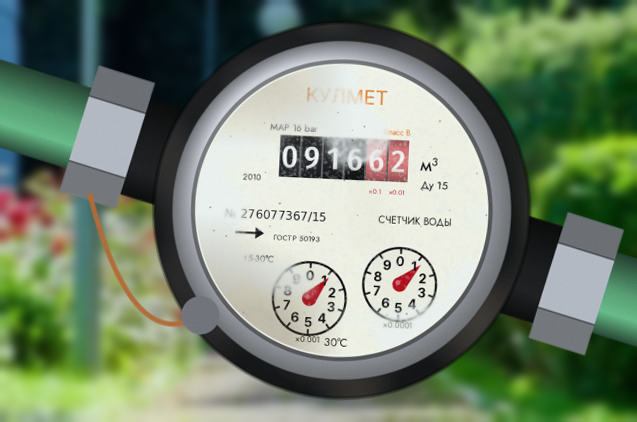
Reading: 916.6211 m³
